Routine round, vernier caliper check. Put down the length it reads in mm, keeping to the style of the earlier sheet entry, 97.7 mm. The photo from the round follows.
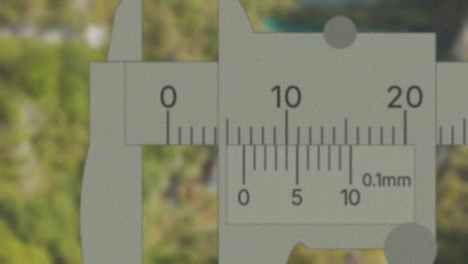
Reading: 6.4 mm
